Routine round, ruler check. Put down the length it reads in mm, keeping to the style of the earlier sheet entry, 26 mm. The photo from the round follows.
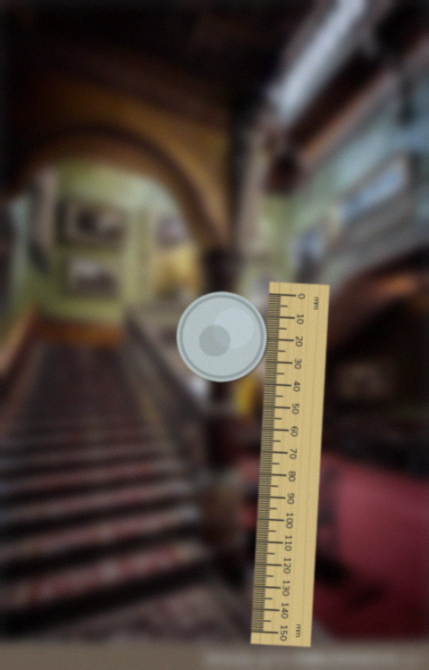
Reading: 40 mm
